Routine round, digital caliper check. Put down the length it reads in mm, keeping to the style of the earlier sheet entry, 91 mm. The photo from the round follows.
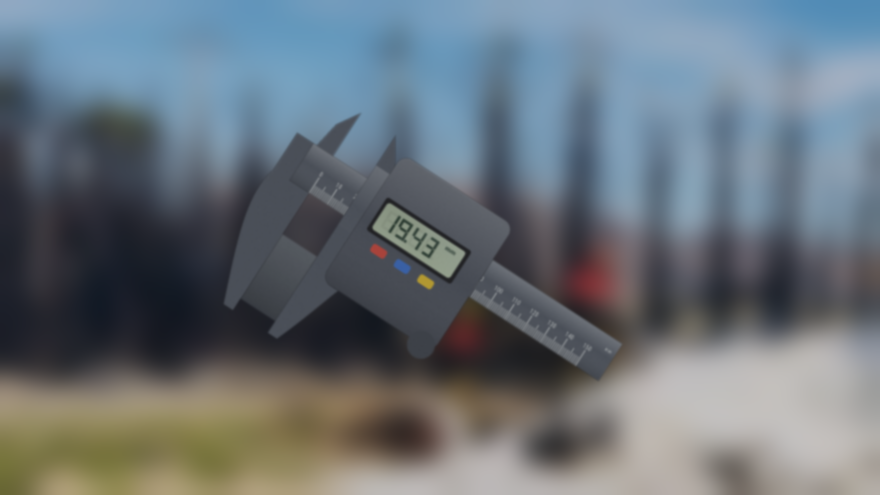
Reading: 19.43 mm
